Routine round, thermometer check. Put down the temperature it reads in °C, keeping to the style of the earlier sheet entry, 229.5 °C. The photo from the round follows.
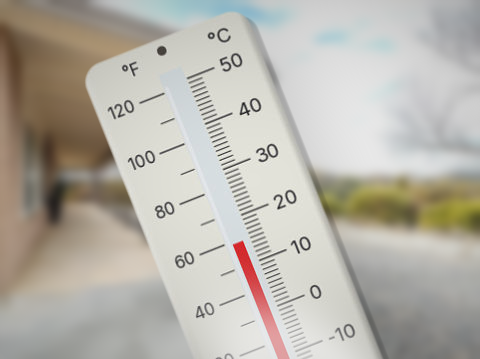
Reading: 15 °C
